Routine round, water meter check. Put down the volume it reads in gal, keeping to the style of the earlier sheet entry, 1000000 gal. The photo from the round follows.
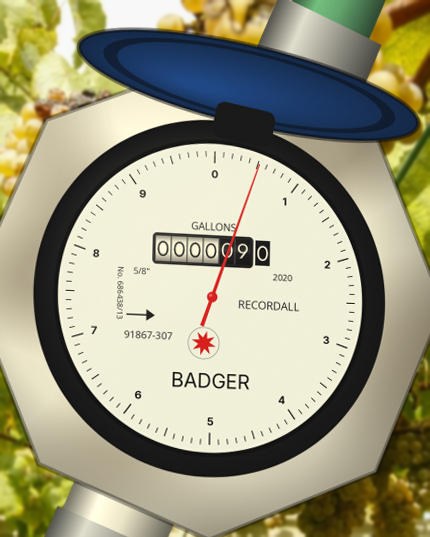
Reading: 90.5 gal
